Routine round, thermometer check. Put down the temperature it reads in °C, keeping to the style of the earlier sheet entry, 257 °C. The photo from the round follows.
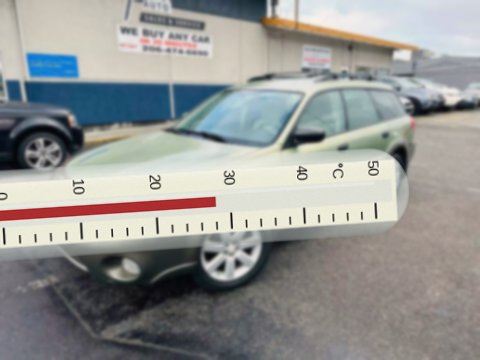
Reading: 28 °C
